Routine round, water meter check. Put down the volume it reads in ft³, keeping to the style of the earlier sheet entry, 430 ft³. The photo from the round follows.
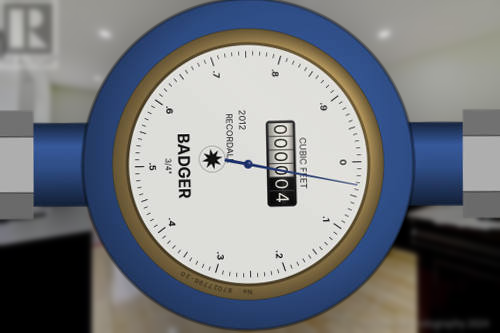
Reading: 4.03 ft³
